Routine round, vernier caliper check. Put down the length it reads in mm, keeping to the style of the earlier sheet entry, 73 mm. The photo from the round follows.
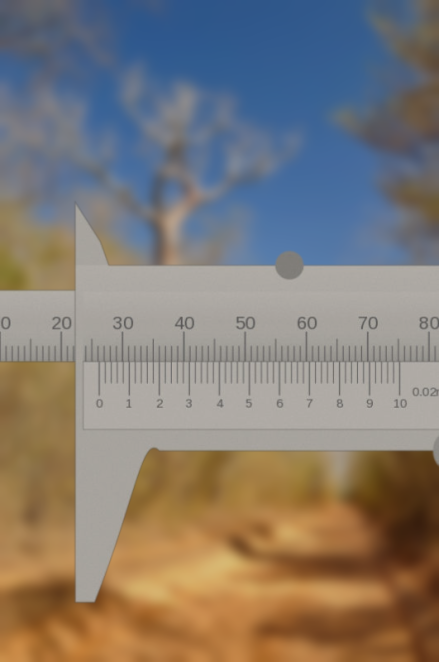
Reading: 26.2 mm
